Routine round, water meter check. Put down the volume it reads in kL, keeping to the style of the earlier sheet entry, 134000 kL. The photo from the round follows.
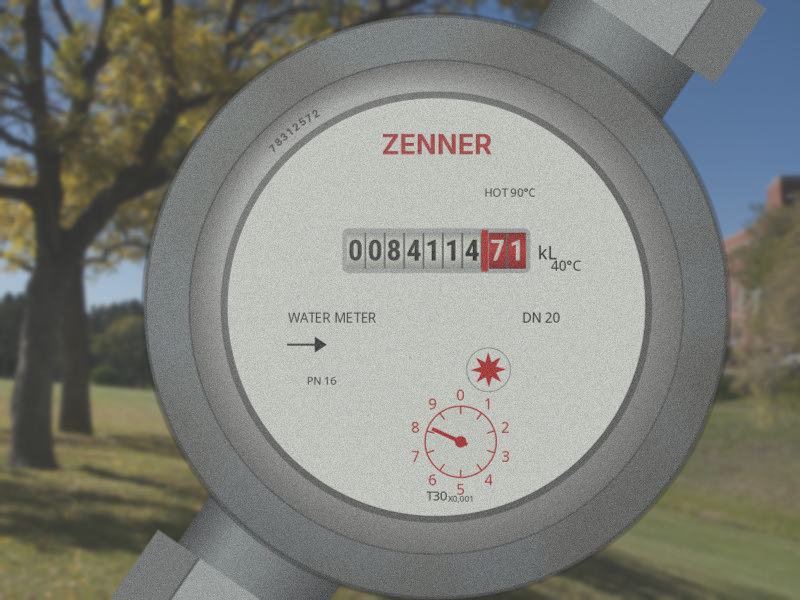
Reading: 84114.718 kL
